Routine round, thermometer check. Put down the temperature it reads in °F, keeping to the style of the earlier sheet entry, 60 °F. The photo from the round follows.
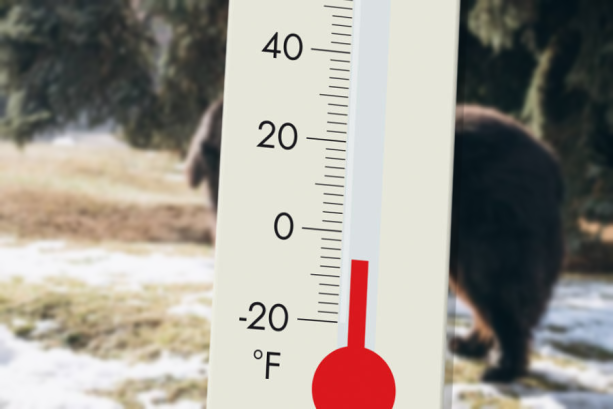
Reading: -6 °F
